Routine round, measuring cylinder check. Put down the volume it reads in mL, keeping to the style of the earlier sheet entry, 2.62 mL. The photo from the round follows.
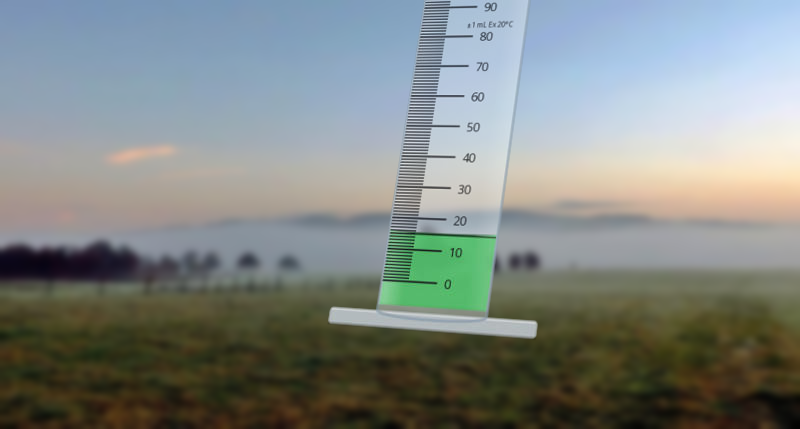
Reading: 15 mL
